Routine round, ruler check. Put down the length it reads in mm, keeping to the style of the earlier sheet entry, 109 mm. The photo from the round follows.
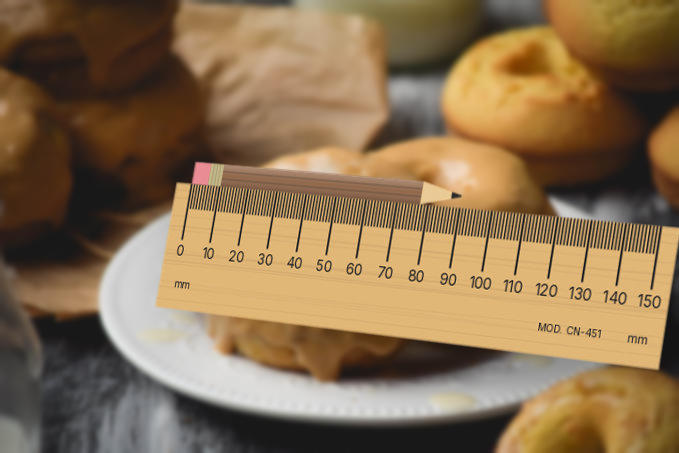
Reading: 90 mm
